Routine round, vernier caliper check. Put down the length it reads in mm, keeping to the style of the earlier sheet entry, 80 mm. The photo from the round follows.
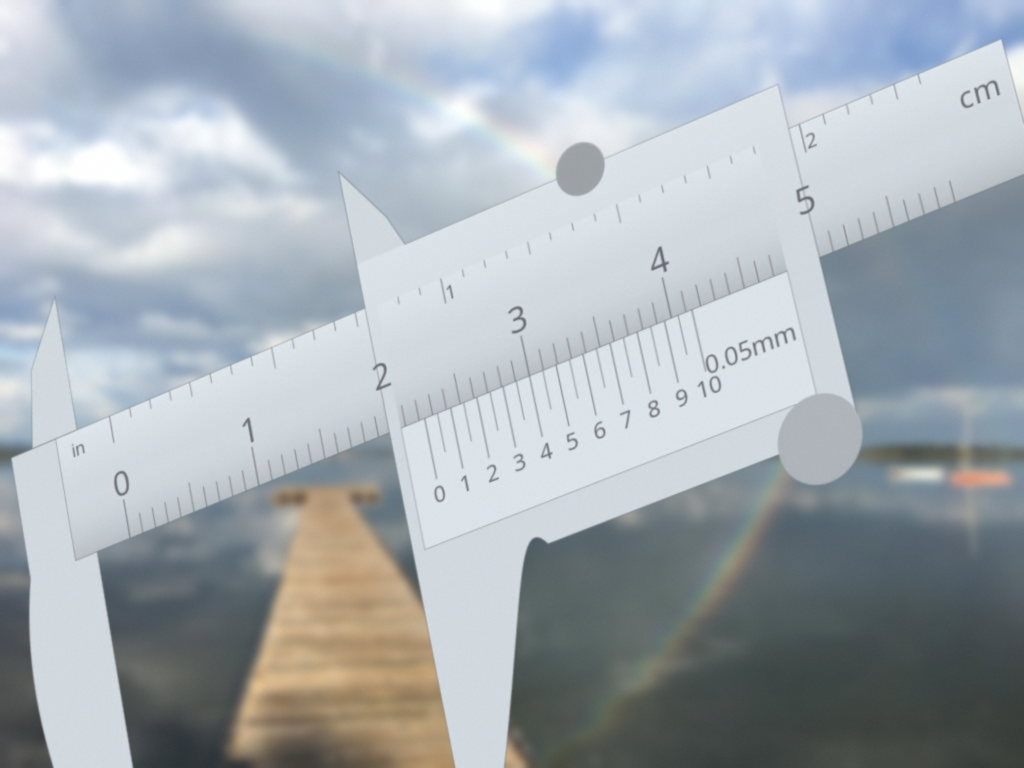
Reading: 22.4 mm
